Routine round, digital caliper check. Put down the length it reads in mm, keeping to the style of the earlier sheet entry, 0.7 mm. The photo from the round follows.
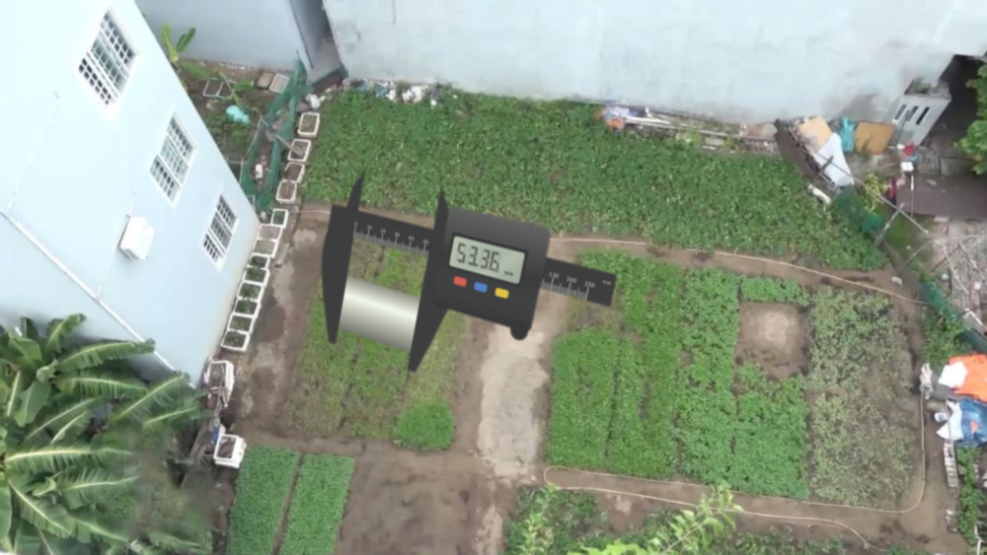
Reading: 53.36 mm
